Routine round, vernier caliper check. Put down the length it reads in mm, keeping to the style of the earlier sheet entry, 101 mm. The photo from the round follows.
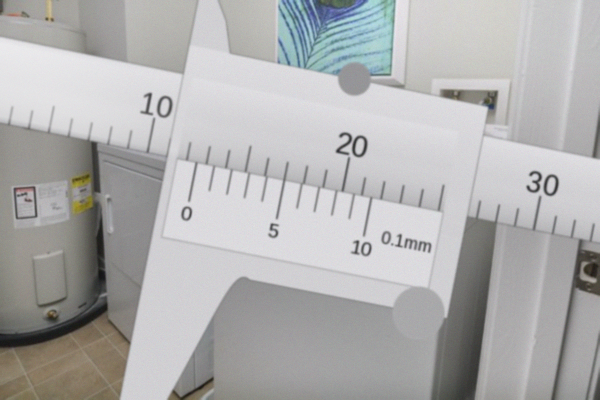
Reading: 12.5 mm
